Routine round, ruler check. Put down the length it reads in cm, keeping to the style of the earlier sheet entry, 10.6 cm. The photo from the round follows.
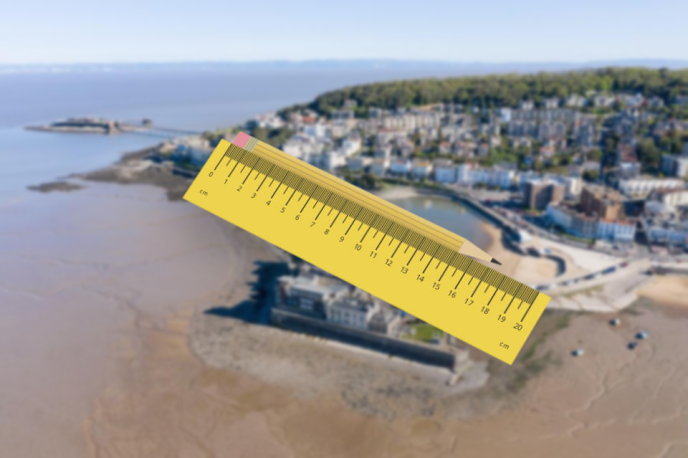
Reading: 17.5 cm
